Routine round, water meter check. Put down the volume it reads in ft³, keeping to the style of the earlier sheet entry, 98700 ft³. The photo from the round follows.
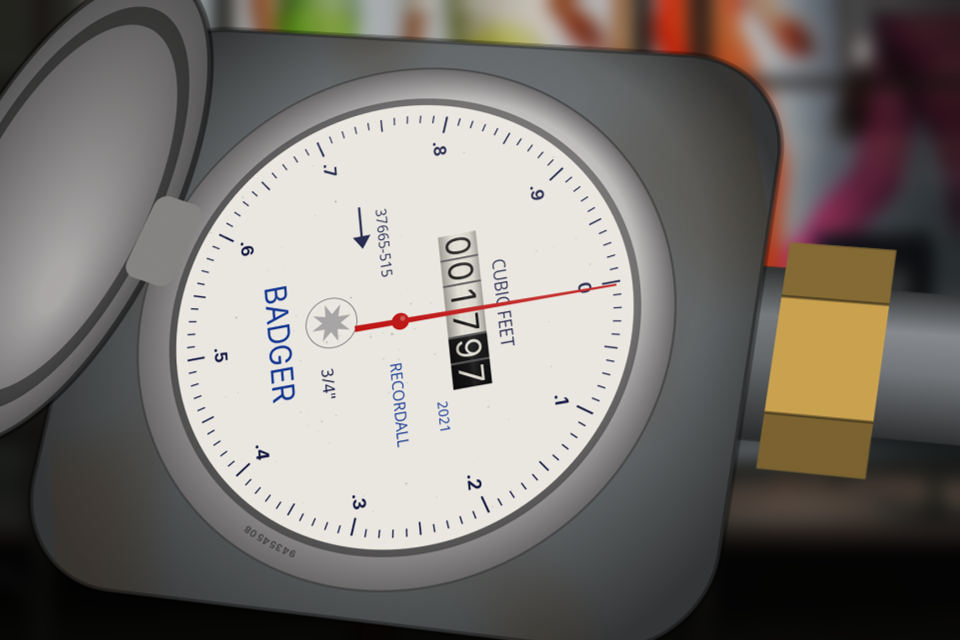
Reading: 1797.00 ft³
